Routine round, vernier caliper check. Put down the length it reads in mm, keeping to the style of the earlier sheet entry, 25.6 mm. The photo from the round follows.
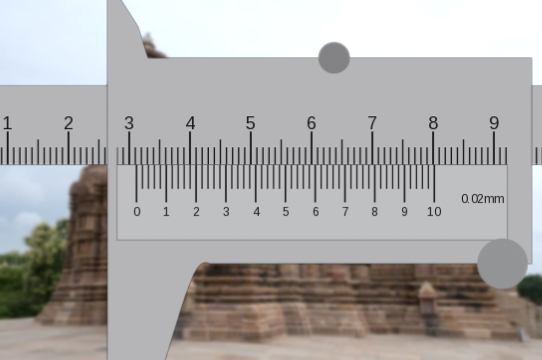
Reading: 31.2 mm
